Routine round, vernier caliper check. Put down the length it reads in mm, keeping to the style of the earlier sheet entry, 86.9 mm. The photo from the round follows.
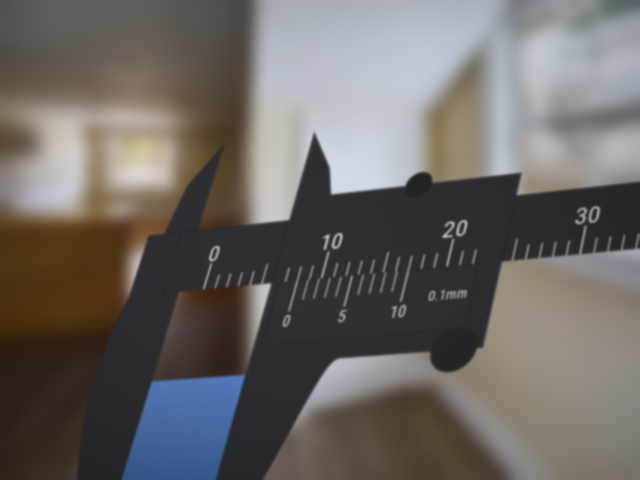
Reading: 8.0 mm
